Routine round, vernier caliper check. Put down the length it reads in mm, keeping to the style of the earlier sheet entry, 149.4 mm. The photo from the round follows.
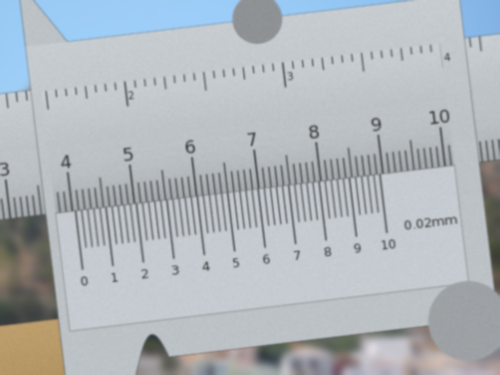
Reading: 40.5 mm
